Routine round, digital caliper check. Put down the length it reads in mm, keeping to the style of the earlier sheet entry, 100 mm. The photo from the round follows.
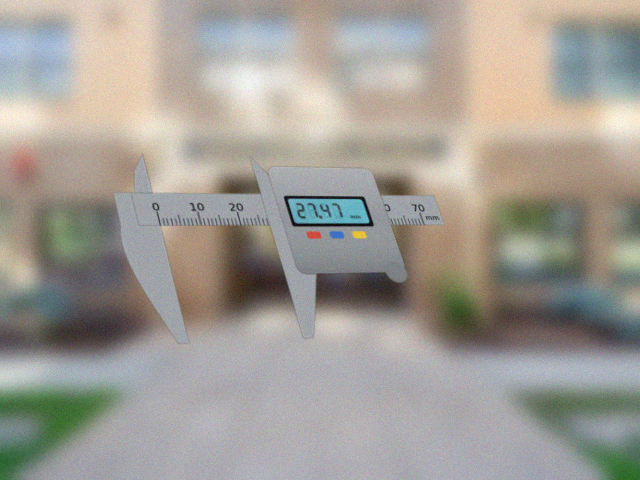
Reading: 27.47 mm
